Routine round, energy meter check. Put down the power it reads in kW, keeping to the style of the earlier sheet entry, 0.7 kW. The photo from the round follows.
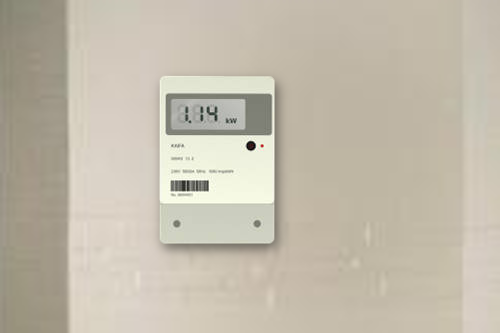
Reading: 1.14 kW
